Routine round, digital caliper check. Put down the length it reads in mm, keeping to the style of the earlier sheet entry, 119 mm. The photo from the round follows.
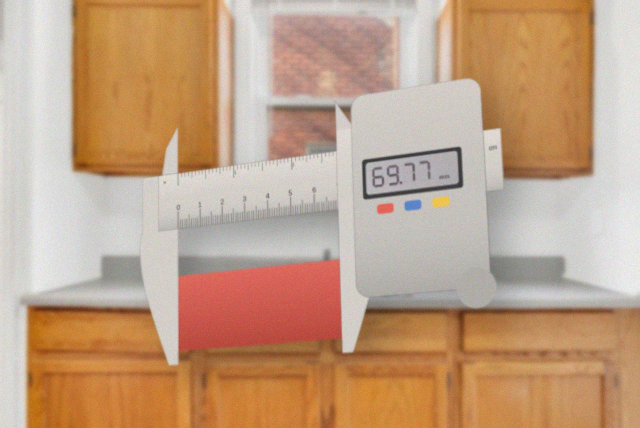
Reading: 69.77 mm
